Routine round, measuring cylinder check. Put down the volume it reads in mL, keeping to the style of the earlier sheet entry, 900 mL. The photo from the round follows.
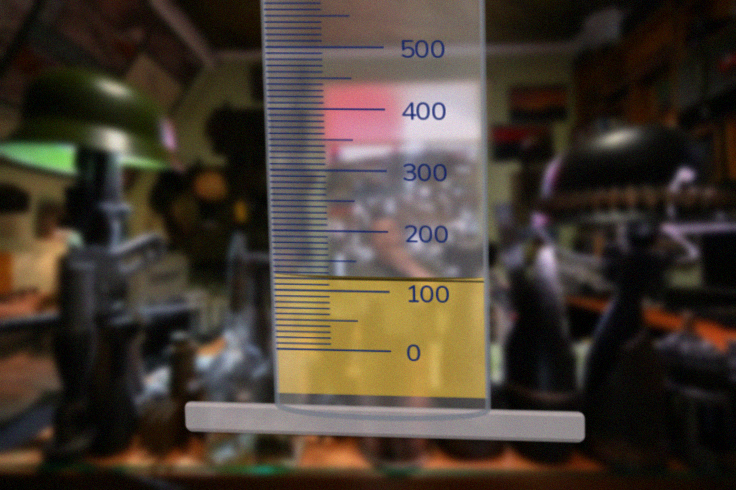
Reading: 120 mL
